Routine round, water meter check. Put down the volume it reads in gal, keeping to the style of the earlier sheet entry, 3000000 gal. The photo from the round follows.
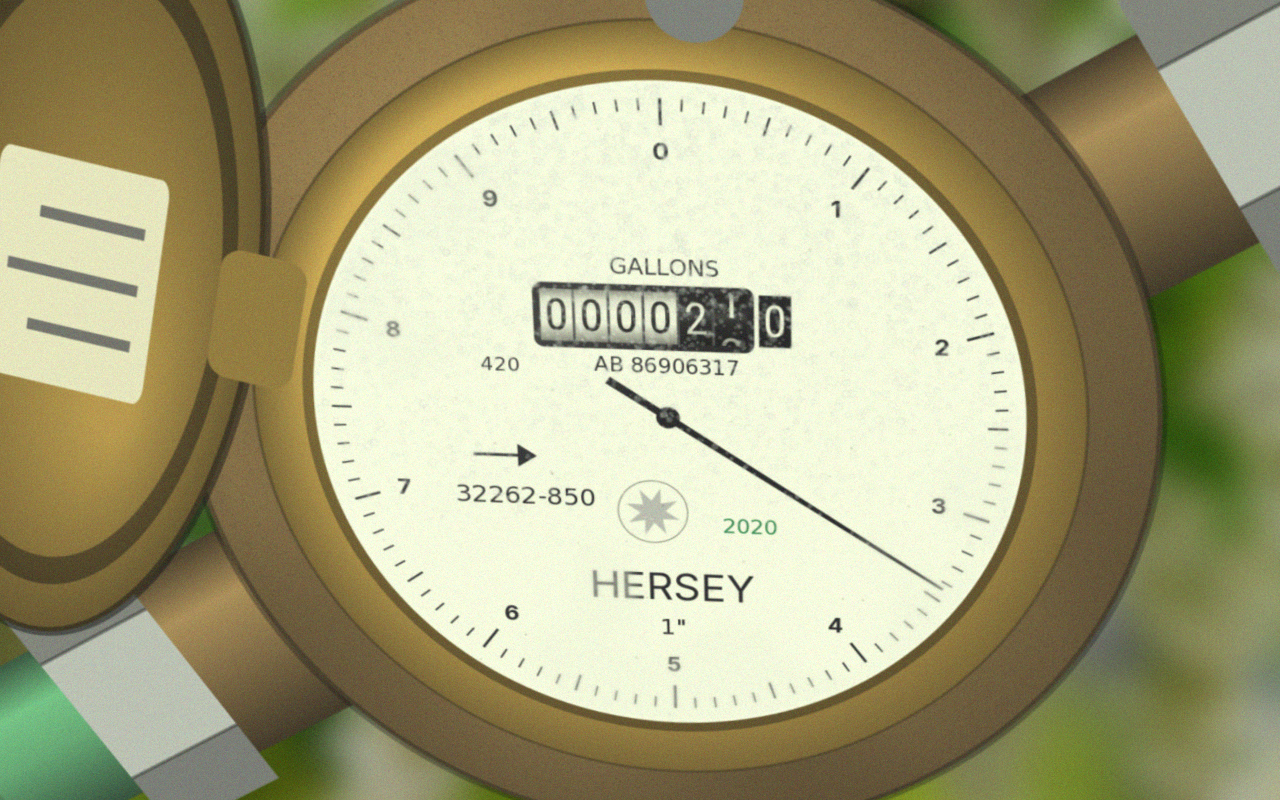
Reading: 213.4 gal
